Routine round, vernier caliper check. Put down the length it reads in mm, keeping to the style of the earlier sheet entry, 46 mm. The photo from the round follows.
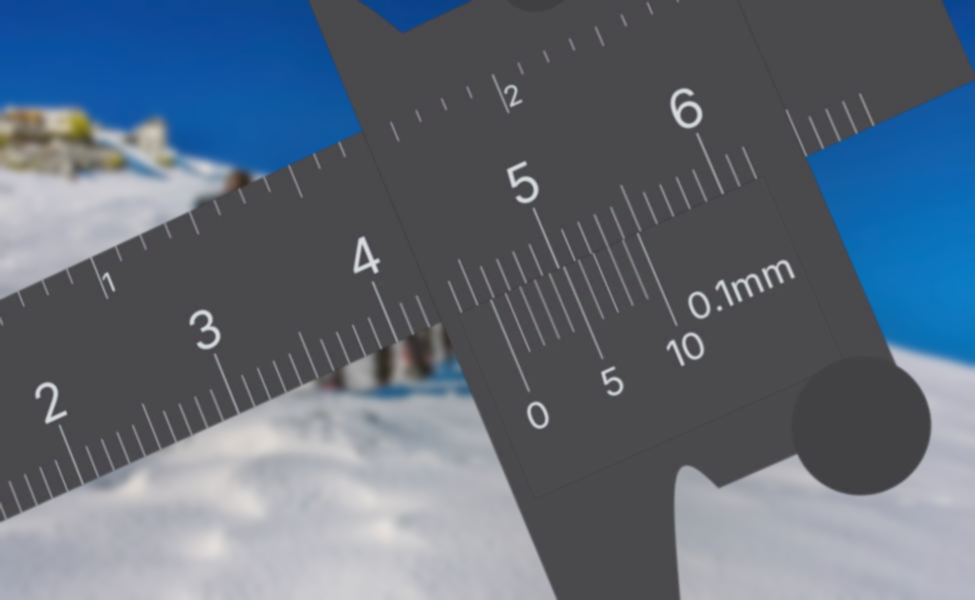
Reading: 45.8 mm
